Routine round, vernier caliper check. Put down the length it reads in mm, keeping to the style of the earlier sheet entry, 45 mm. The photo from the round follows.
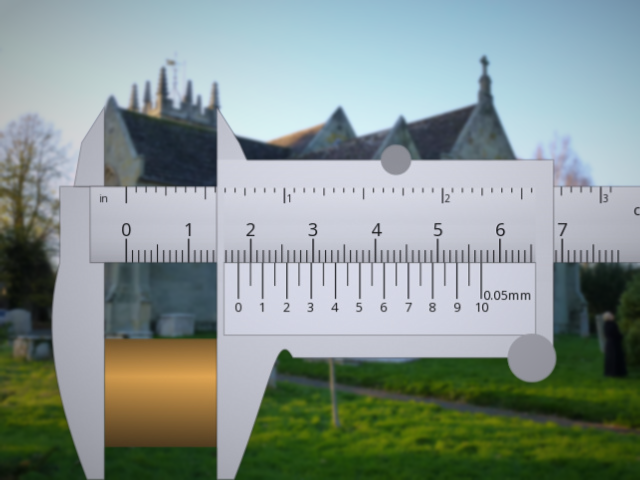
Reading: 18.0 mm
